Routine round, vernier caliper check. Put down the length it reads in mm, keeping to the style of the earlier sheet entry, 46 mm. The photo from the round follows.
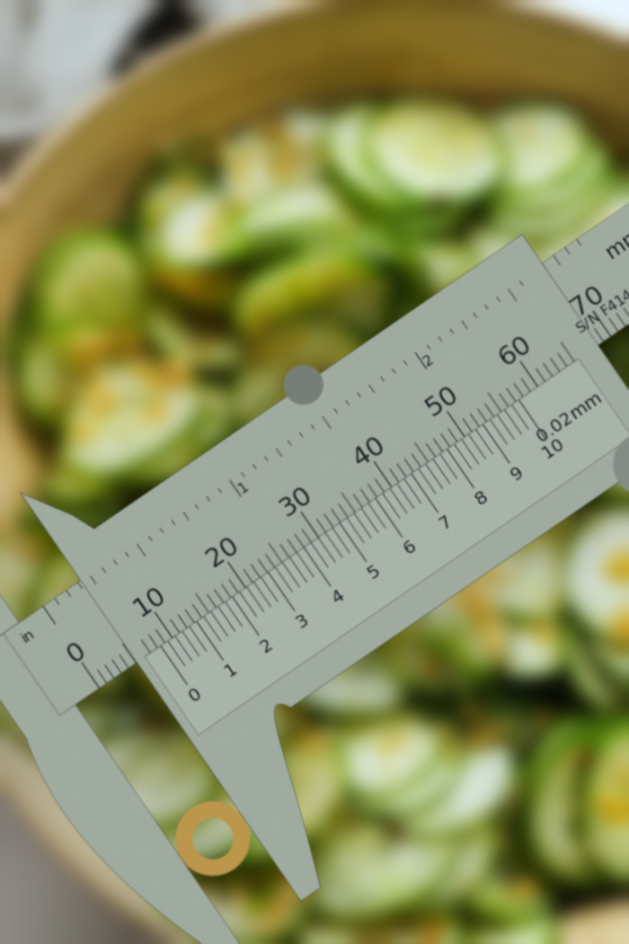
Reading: 8.4 mm
